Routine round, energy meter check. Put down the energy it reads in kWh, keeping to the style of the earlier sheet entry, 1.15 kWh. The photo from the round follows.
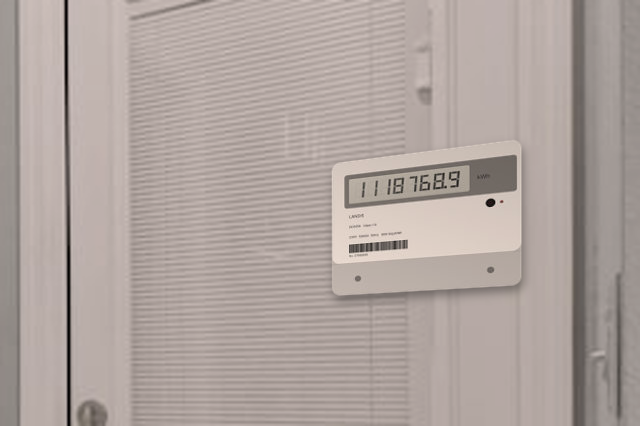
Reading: 1118768.9 kWh
